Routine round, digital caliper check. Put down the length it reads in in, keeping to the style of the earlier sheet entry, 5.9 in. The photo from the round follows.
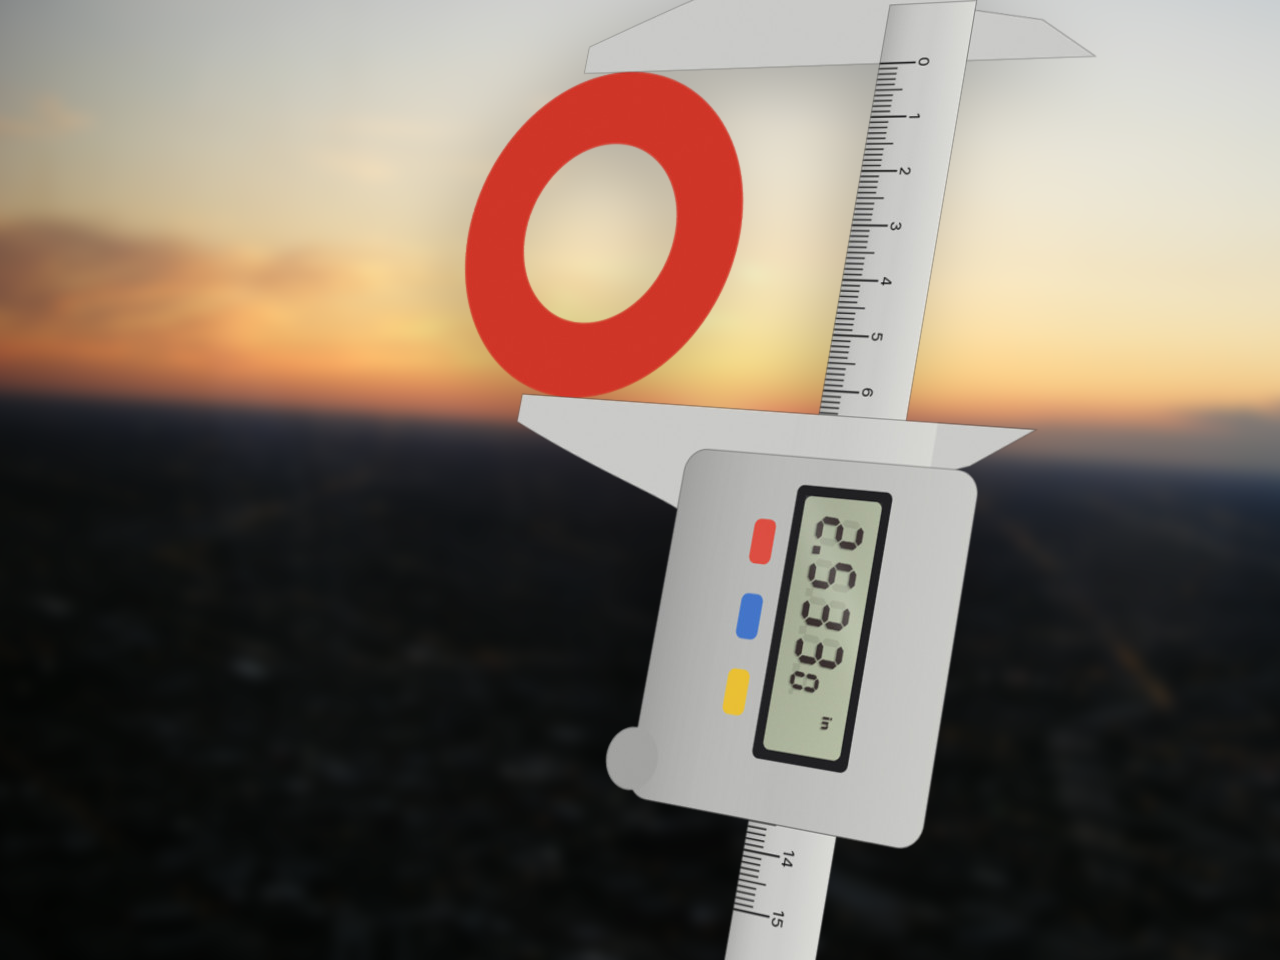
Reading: 2.5330 in
